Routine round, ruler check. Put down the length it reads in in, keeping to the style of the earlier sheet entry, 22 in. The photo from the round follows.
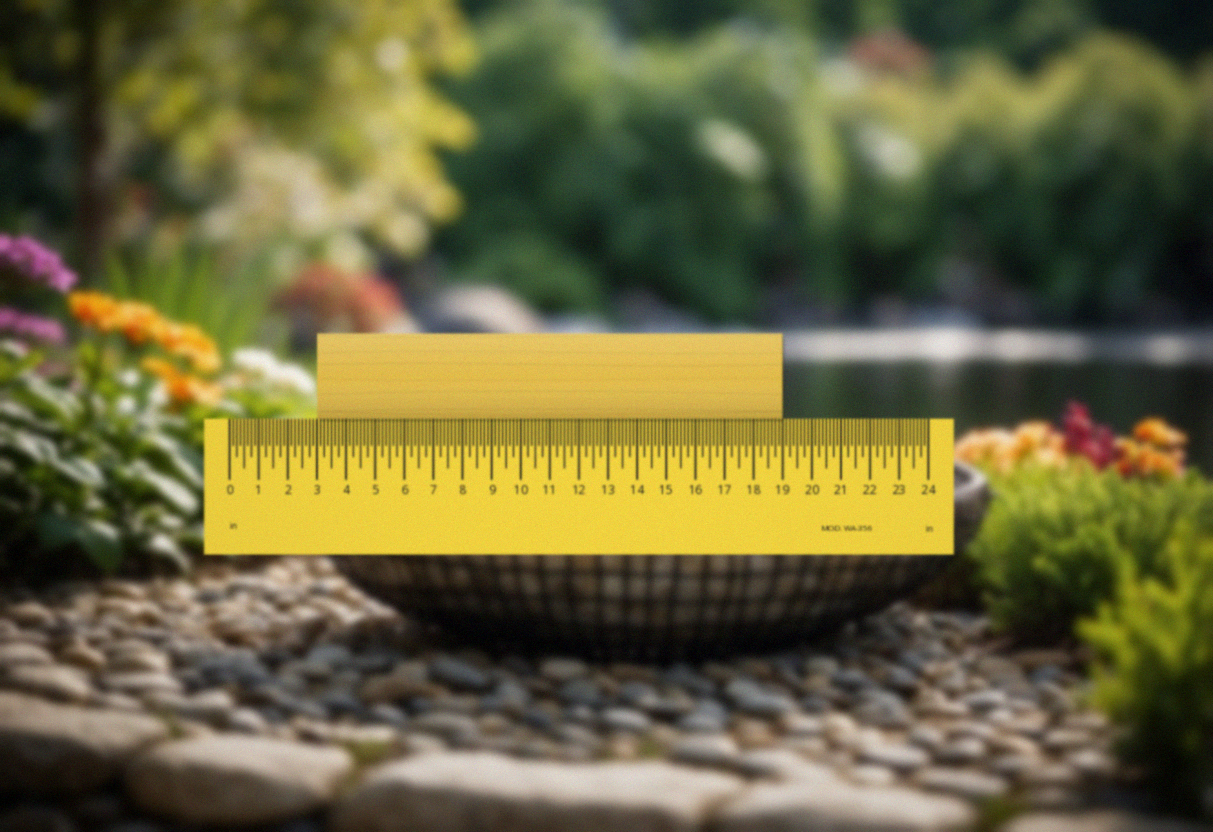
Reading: 16 in
